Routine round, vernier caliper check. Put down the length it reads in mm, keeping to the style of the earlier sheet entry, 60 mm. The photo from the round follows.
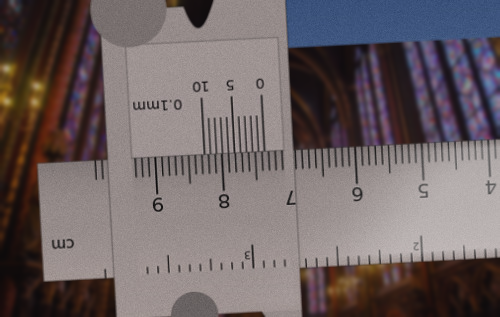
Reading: 73.6 mm
